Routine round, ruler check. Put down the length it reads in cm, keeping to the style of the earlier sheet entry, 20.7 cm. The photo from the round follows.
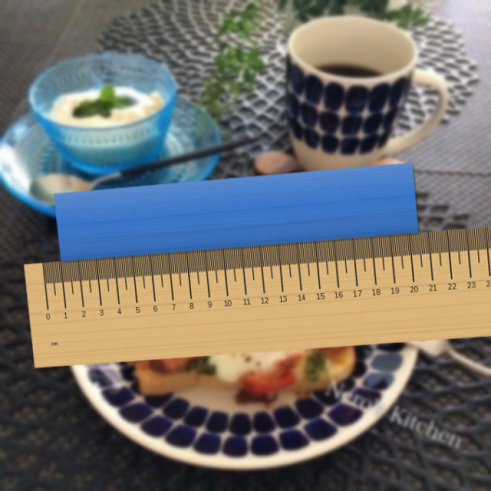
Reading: 19.5 cm
